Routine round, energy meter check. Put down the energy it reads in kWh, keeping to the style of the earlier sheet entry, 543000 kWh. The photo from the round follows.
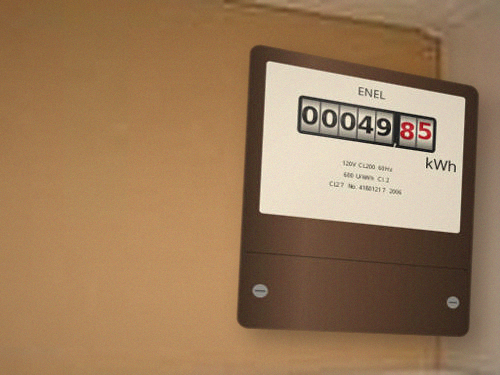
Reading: 49.85 kWh
